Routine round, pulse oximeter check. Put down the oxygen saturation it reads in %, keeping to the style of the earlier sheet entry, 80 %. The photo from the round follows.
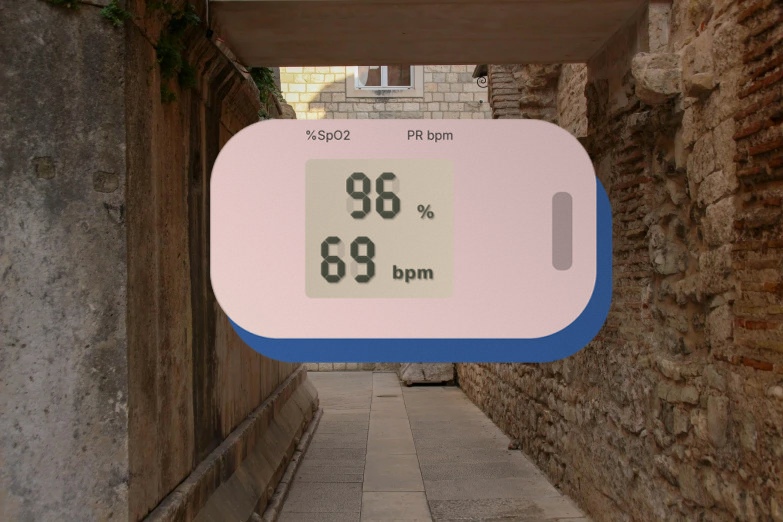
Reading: 96 %
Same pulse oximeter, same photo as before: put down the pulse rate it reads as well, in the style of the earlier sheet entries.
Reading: 69 bpm
